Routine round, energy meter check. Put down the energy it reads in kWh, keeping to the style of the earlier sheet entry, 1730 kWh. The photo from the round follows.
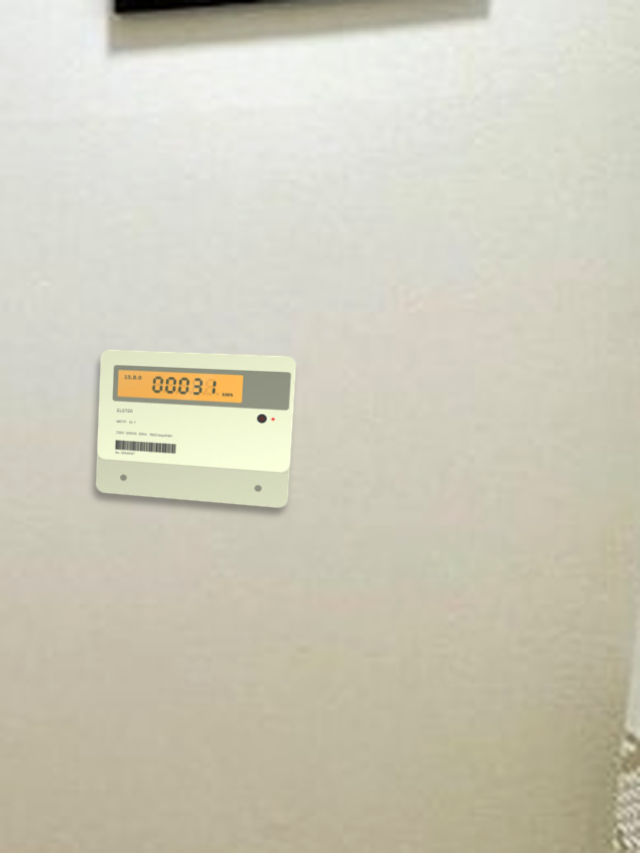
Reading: 31 kWh
